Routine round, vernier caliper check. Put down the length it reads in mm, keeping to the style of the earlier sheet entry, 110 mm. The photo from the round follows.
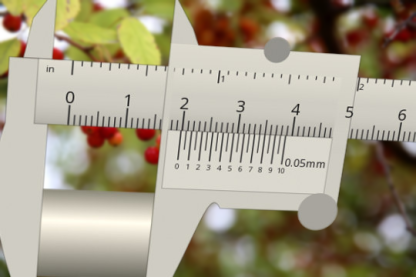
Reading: 19.8 mm
